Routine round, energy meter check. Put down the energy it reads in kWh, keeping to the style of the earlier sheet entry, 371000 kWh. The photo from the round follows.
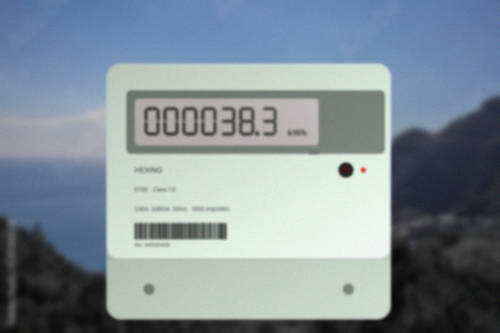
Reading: 38.3 kWh
